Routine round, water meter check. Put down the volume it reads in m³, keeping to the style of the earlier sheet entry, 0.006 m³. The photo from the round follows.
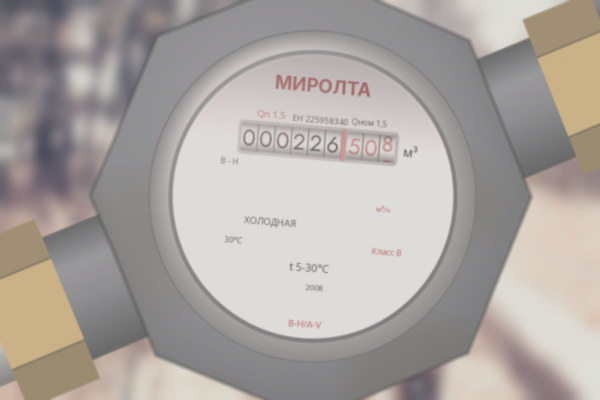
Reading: 226.508 m³
